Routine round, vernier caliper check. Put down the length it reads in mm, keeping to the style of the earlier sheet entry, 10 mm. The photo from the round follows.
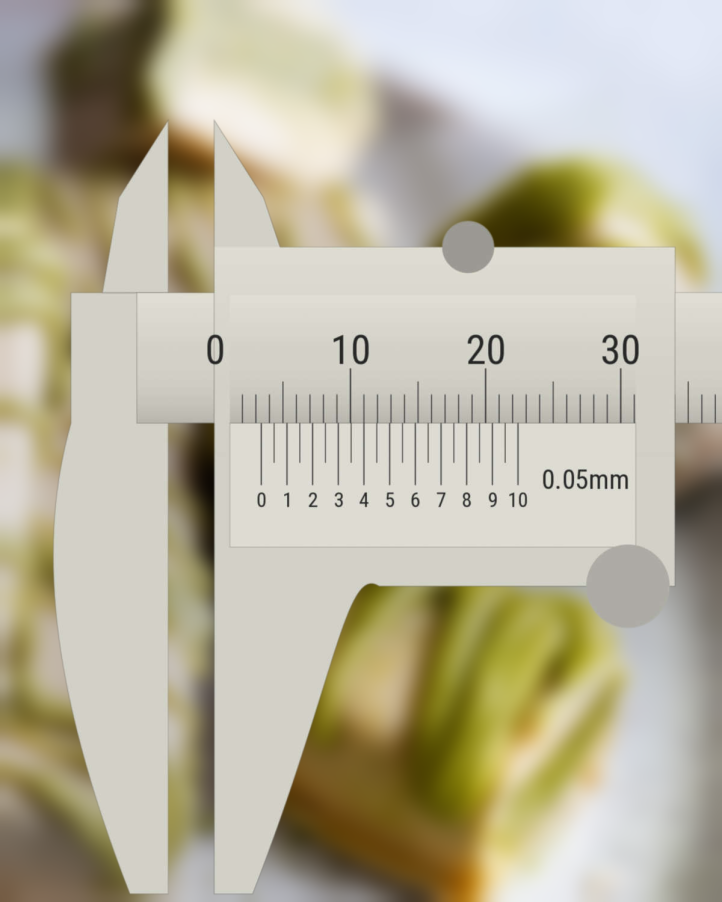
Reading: 3.4 mm
